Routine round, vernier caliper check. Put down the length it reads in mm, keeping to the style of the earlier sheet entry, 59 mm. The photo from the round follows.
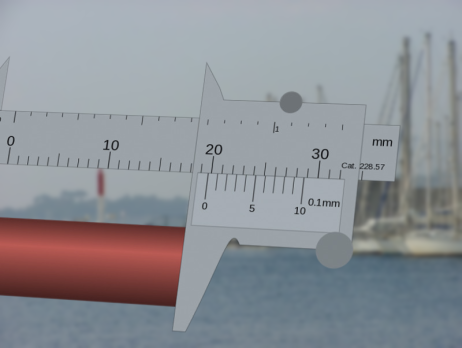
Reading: 19.7 mm
